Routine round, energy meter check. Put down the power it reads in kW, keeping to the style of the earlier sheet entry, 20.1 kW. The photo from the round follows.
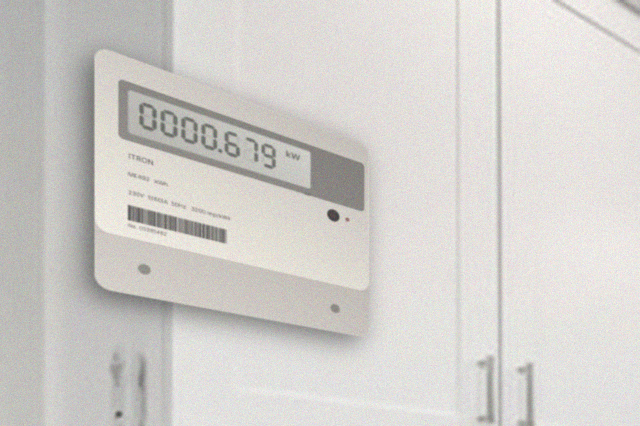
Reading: 0.679 kW
